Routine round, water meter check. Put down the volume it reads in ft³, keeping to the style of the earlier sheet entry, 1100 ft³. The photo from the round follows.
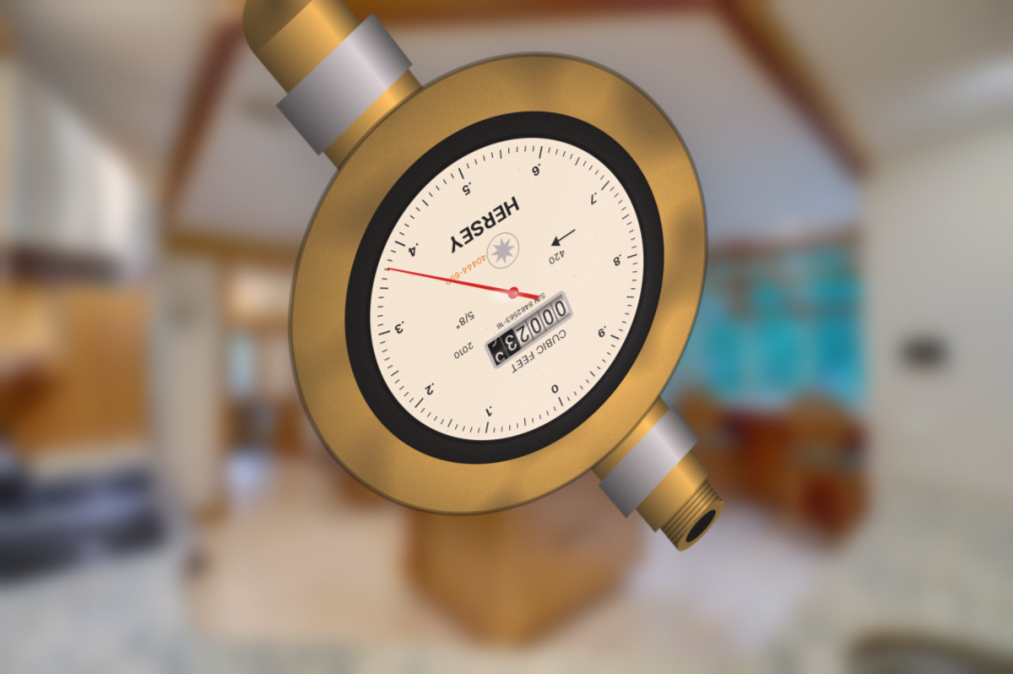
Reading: 235.37 ft³
